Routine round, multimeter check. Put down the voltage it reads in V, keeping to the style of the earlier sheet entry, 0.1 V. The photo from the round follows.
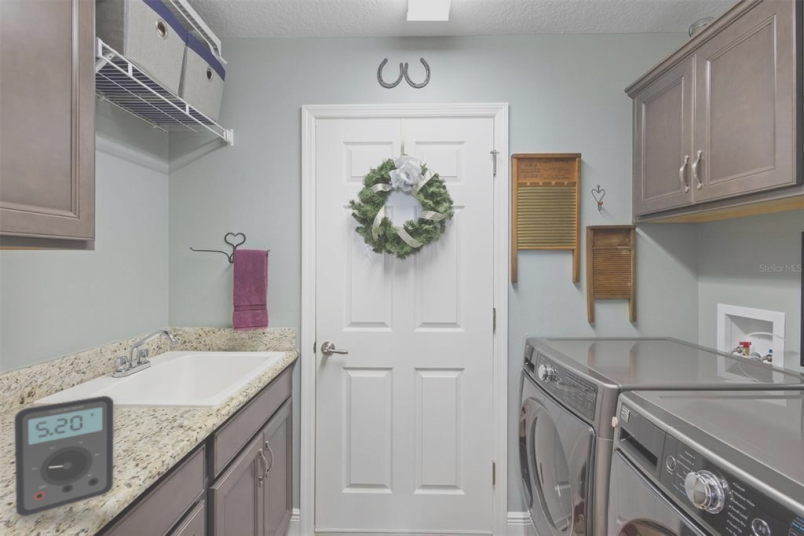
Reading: 5.20 V
